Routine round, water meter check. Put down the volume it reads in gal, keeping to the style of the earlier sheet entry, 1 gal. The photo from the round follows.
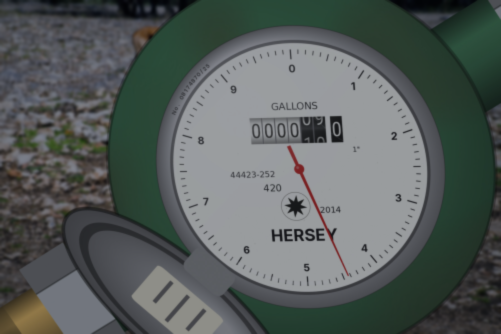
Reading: 94.4 gal
